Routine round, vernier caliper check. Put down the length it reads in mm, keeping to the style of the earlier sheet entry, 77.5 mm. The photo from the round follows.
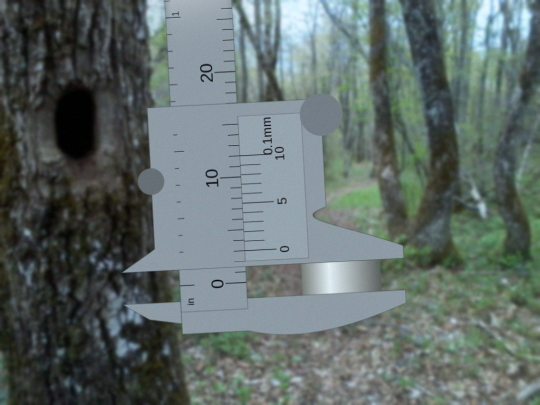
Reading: 3.0 mm
